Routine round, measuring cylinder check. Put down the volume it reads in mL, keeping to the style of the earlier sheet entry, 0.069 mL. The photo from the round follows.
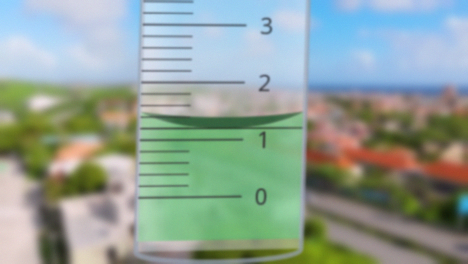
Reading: 1.2 mL
